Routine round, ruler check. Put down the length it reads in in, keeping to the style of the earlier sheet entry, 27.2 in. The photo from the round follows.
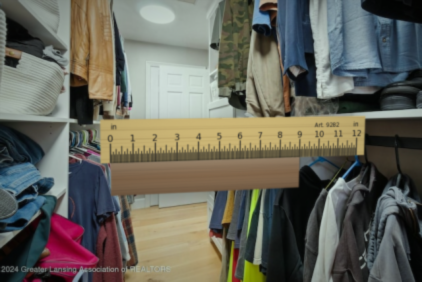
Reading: 9 in
